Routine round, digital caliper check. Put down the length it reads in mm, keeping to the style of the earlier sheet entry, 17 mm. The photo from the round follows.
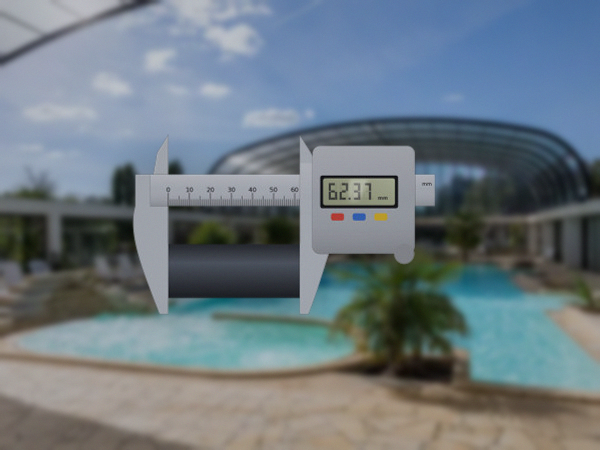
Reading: 62.37 mm
